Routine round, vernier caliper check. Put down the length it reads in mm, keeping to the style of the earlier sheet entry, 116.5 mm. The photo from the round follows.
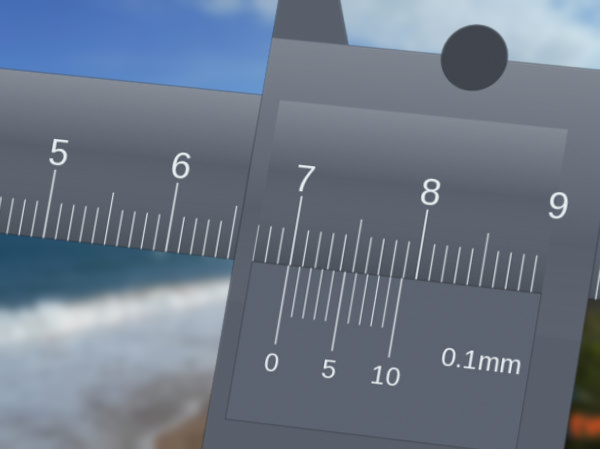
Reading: 69.9 mm
